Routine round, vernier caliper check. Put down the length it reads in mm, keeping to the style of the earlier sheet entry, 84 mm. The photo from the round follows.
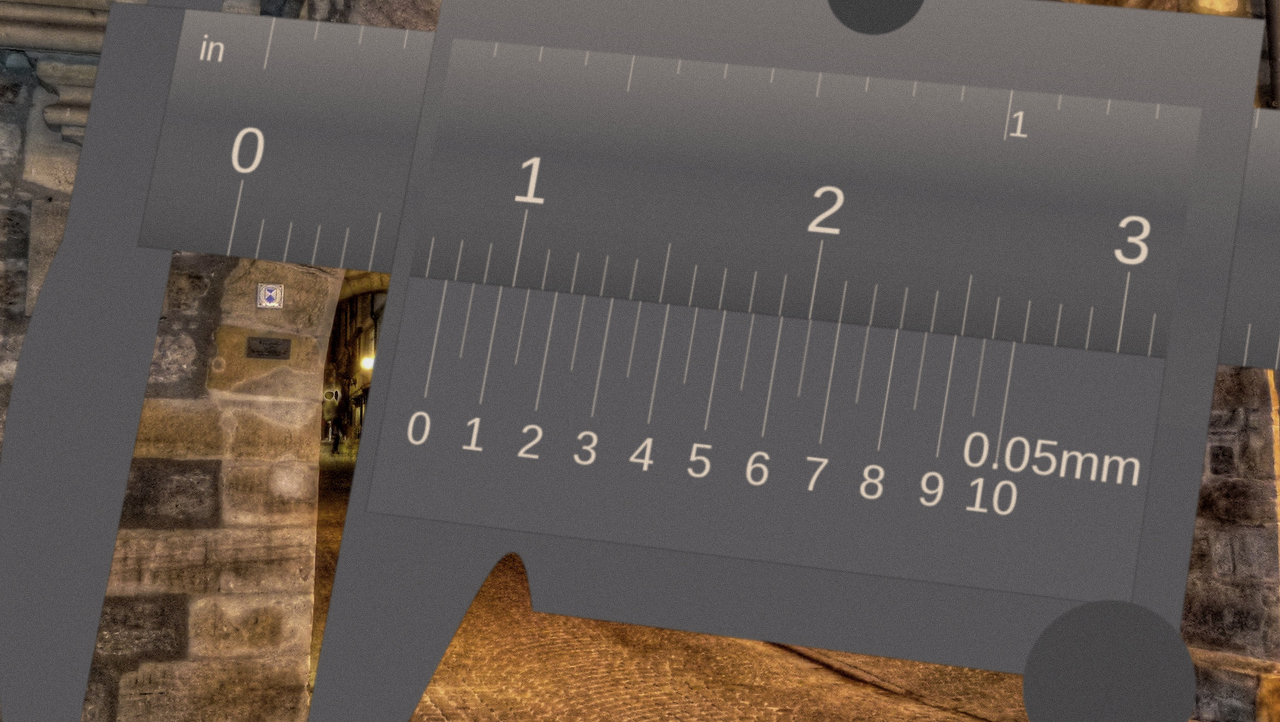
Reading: 7.70 mm
